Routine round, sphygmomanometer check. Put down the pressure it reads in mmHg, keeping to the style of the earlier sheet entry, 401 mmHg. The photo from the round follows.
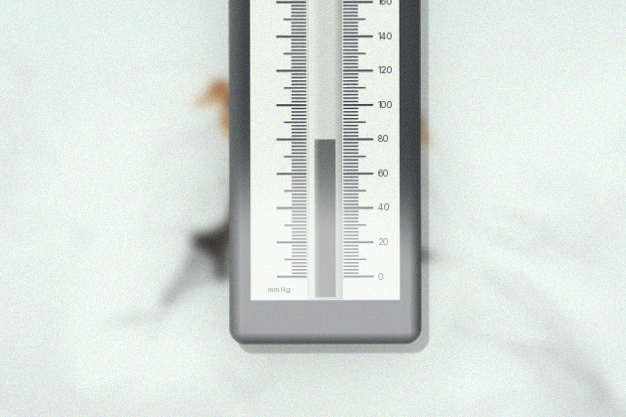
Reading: 80 mmHg
